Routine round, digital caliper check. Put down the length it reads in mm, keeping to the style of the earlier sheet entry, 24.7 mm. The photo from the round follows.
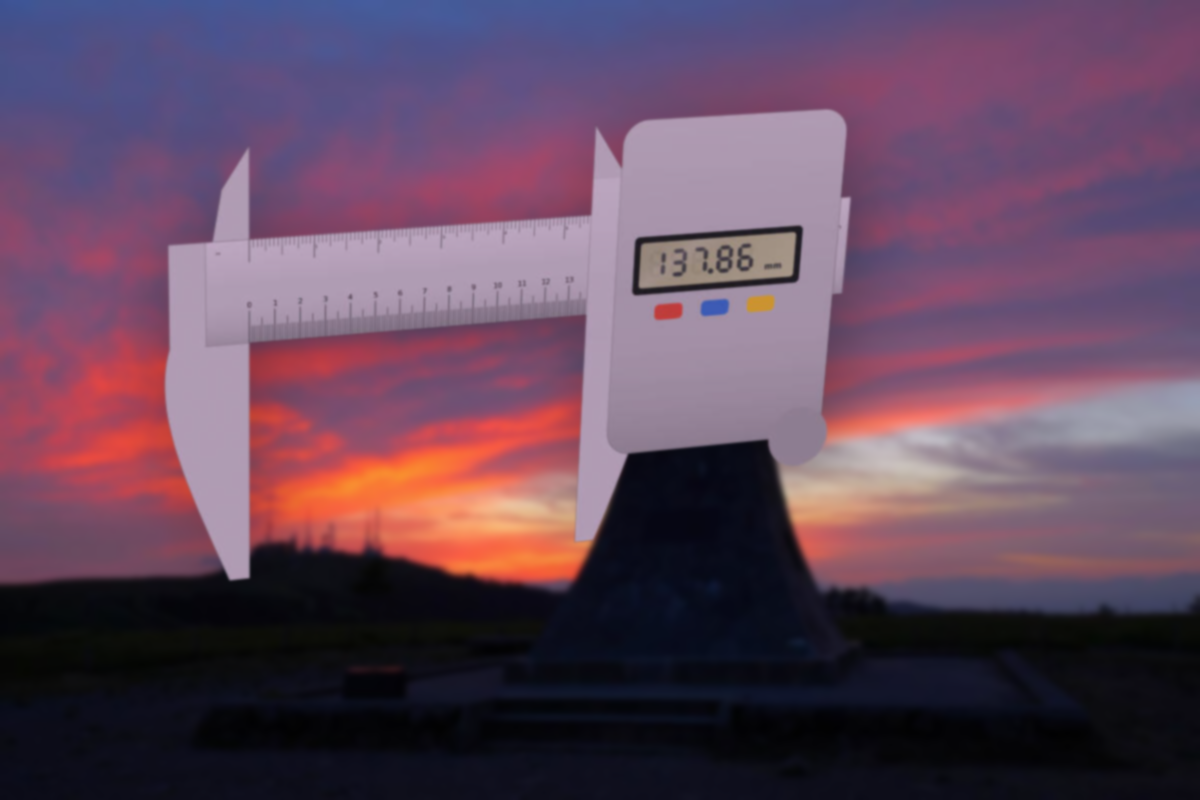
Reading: 137.86 mm
